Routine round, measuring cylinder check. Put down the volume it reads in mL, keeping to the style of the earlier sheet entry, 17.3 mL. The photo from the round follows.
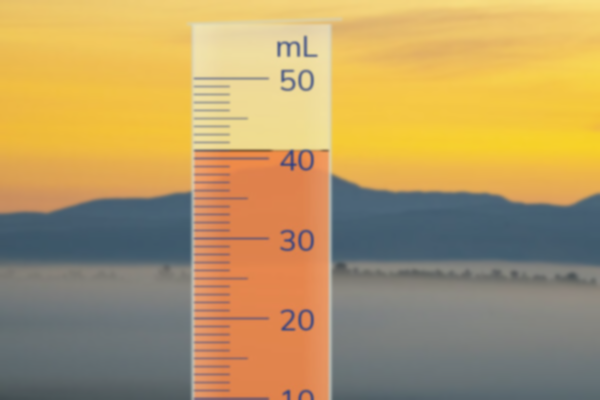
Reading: 41 mL
